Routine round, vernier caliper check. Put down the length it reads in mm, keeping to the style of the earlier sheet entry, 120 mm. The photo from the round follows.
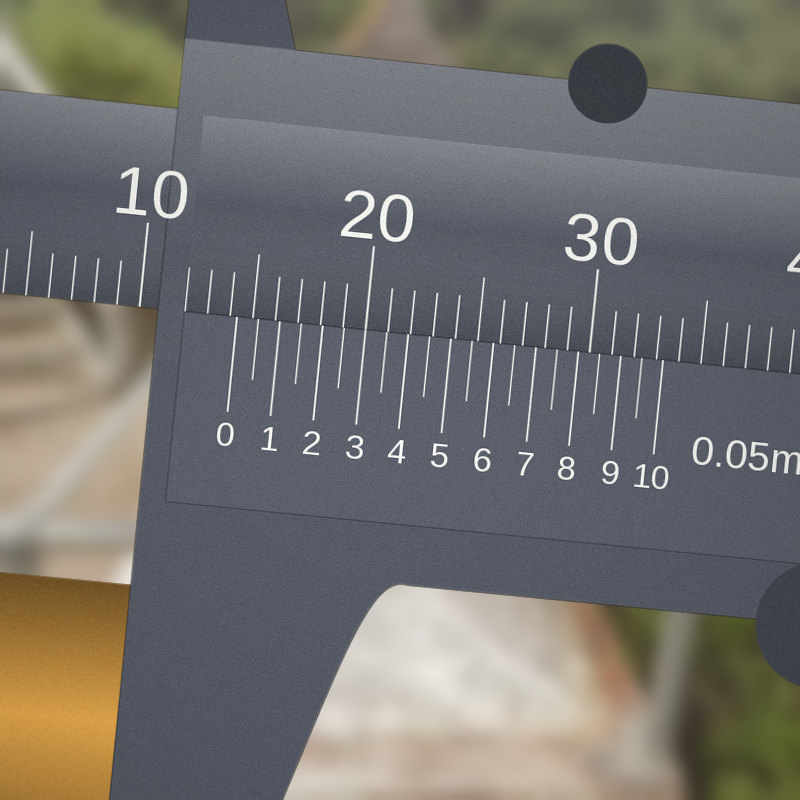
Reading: 14.30 mm
